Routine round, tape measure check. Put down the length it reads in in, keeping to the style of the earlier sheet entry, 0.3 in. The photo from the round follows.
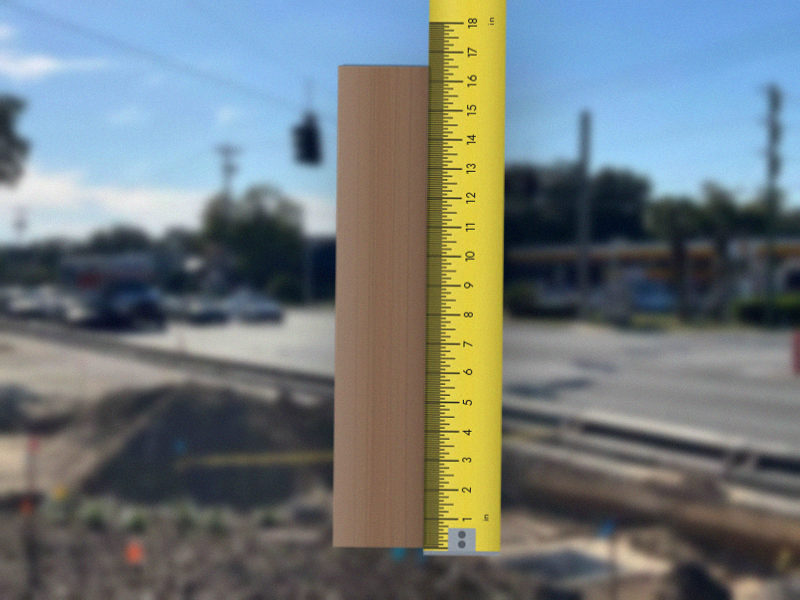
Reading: 16.5 in
